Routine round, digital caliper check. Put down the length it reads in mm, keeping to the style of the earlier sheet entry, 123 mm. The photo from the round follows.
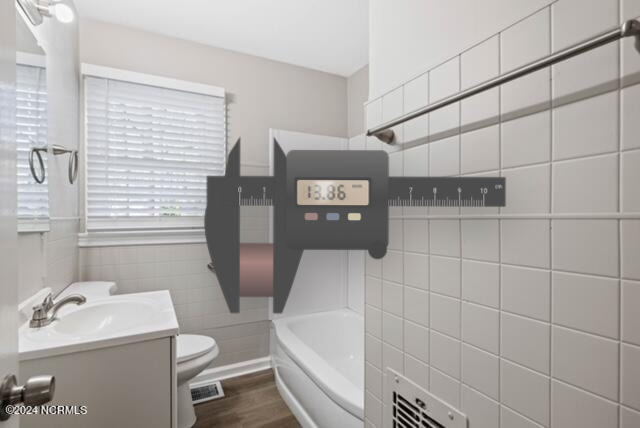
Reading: 13.86 mm
